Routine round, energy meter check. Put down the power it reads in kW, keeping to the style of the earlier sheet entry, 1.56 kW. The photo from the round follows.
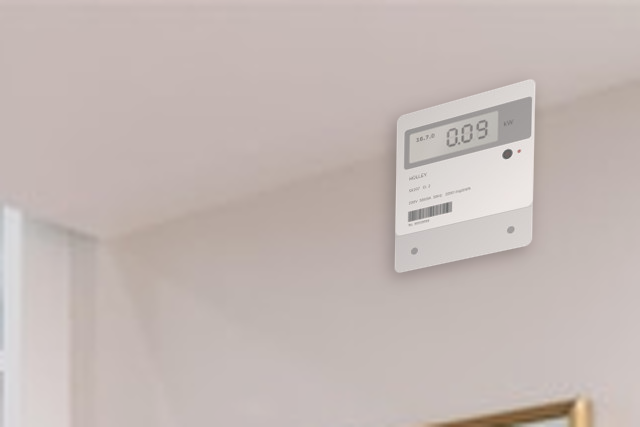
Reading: 0.09 kW
